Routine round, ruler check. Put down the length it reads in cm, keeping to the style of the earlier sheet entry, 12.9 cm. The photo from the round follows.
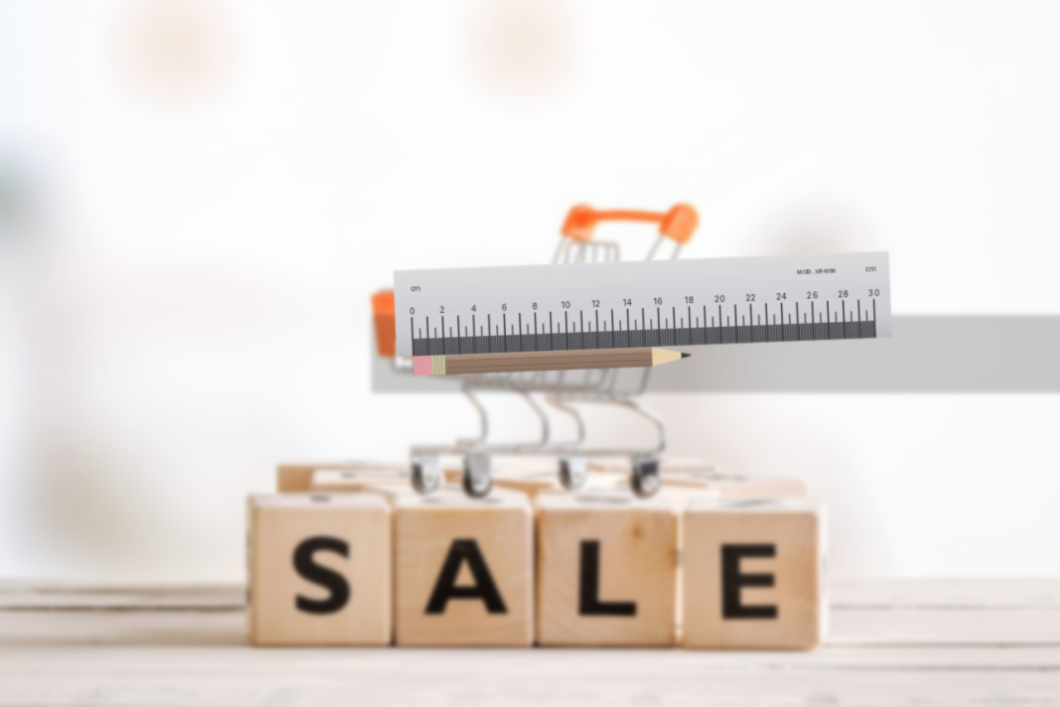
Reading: 18 cm
